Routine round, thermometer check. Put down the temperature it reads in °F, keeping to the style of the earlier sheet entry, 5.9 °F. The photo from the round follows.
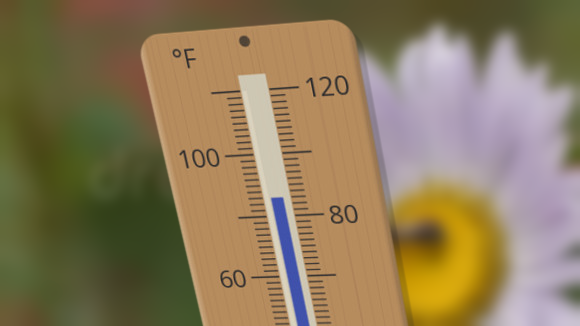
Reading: 86 °F
